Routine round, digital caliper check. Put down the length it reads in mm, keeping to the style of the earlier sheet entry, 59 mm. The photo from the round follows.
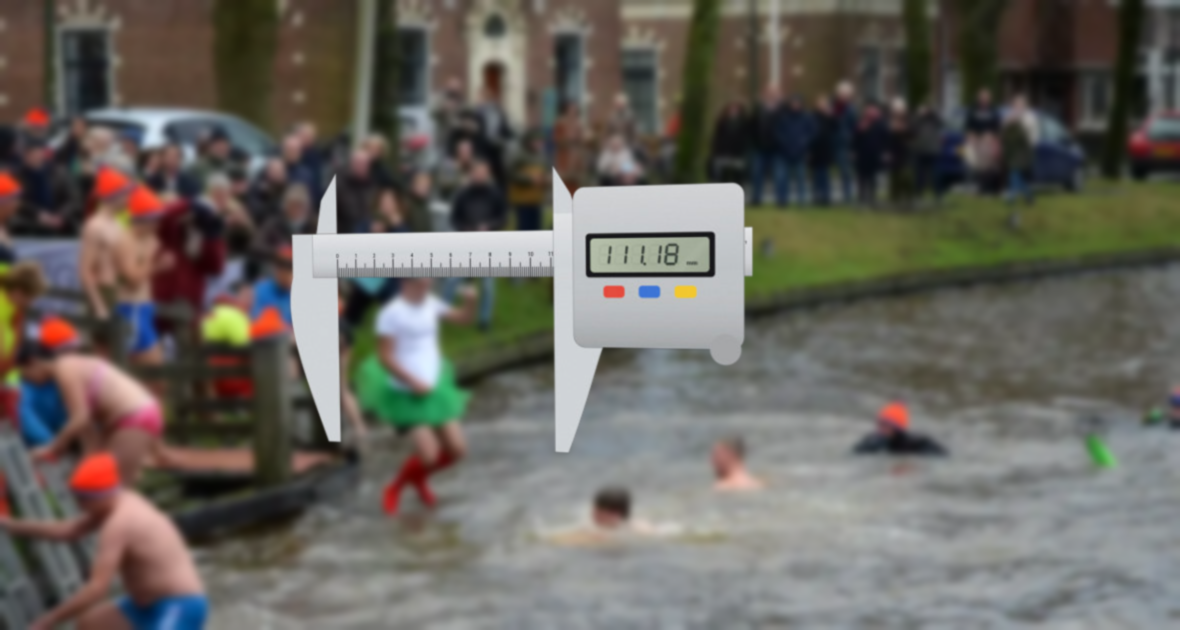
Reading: 111.18 mm
